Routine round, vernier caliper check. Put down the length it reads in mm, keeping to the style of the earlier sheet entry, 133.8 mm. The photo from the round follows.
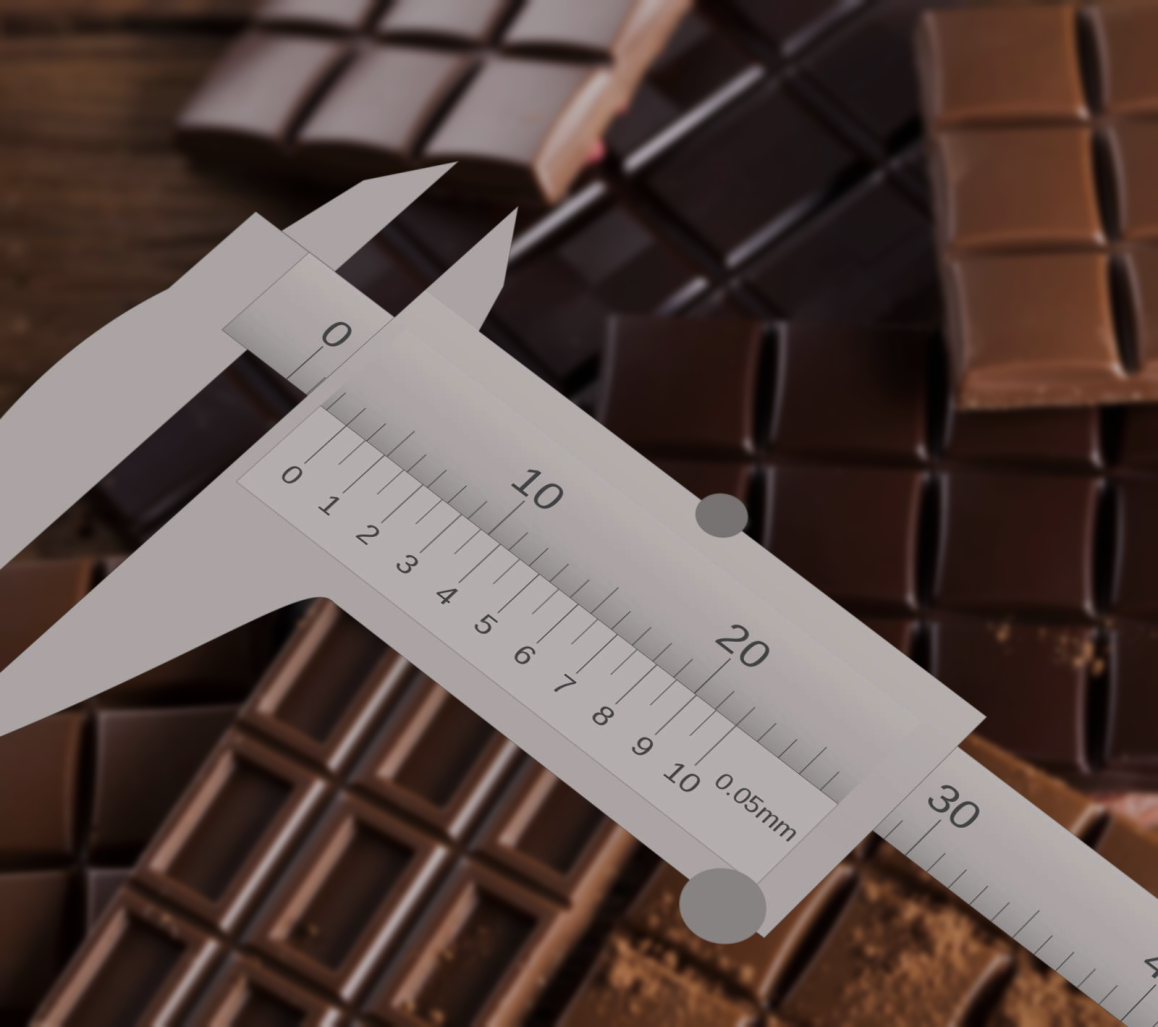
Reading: 3.00 mm
